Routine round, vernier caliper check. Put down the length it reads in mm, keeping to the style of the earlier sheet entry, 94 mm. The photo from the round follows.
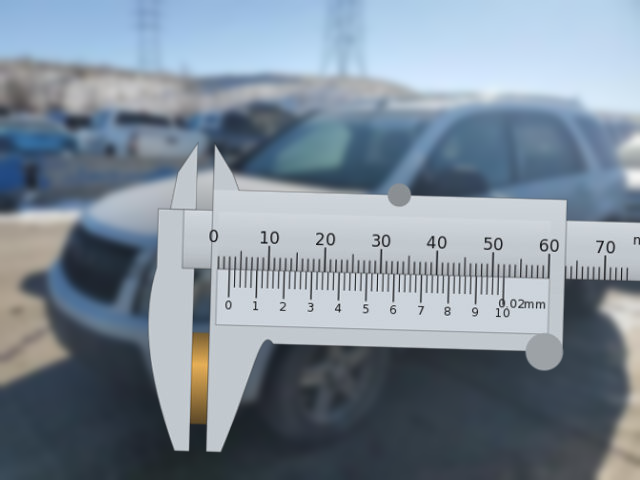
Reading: 3.0 mm
